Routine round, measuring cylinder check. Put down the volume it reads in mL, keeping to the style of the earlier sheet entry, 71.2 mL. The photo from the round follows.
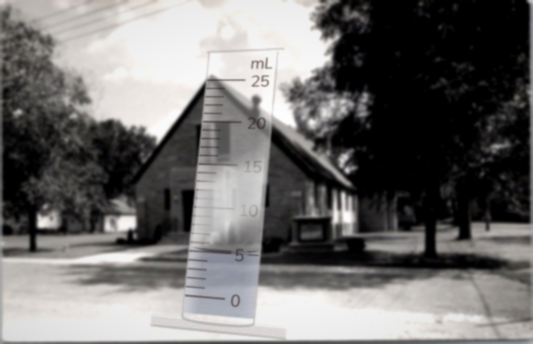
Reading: 5 mL
